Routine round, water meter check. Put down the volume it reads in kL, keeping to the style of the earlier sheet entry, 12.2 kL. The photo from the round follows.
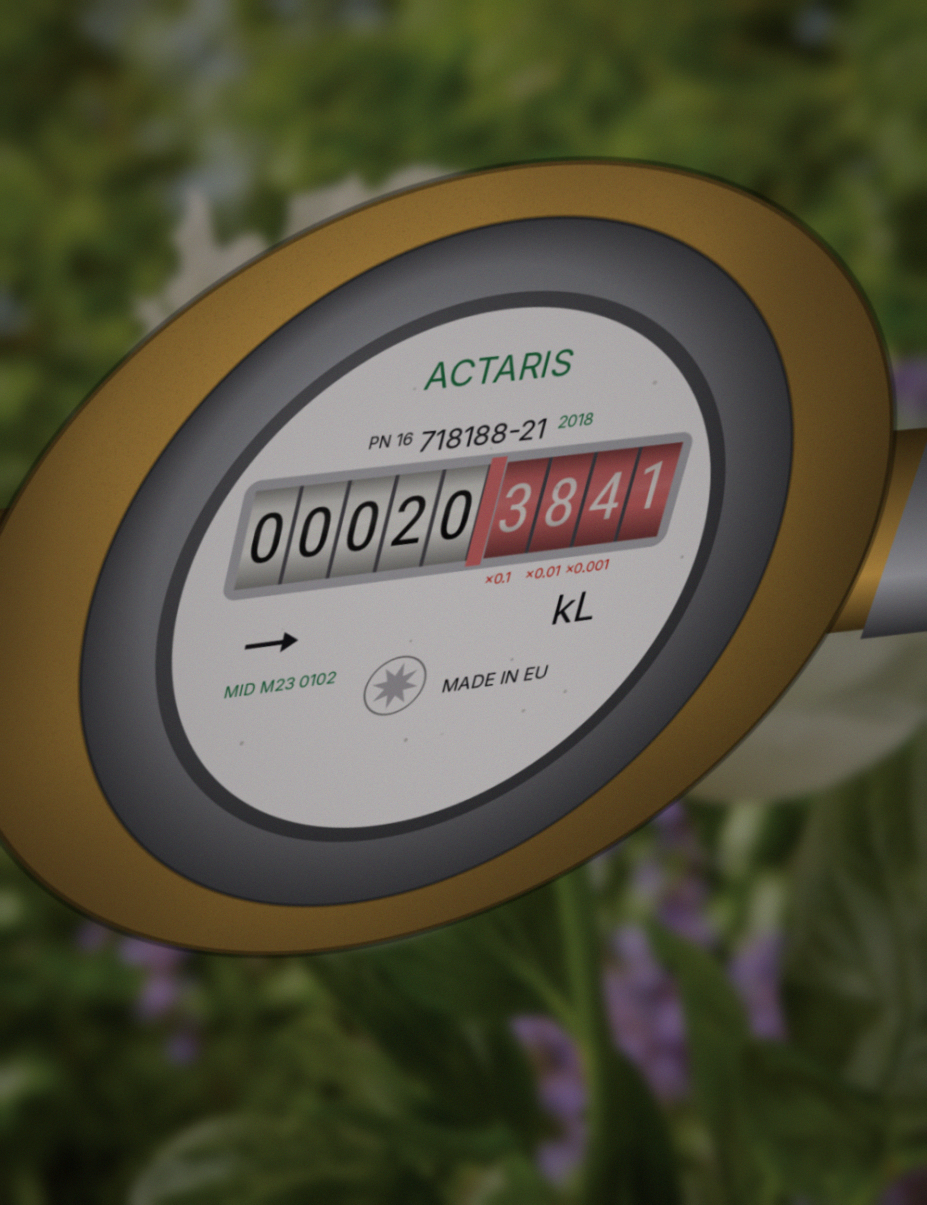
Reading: 20.3841 kL
